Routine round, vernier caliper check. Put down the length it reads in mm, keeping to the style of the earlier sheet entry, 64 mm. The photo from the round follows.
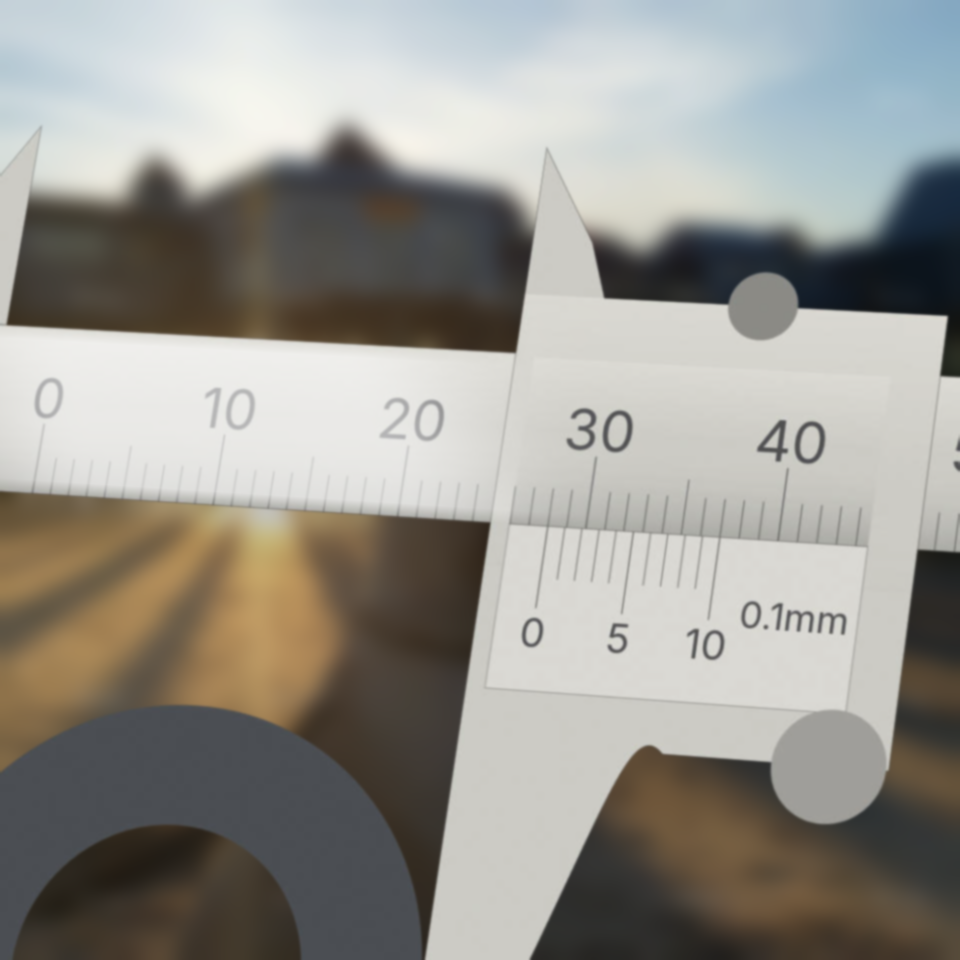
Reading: 28.0 mm
